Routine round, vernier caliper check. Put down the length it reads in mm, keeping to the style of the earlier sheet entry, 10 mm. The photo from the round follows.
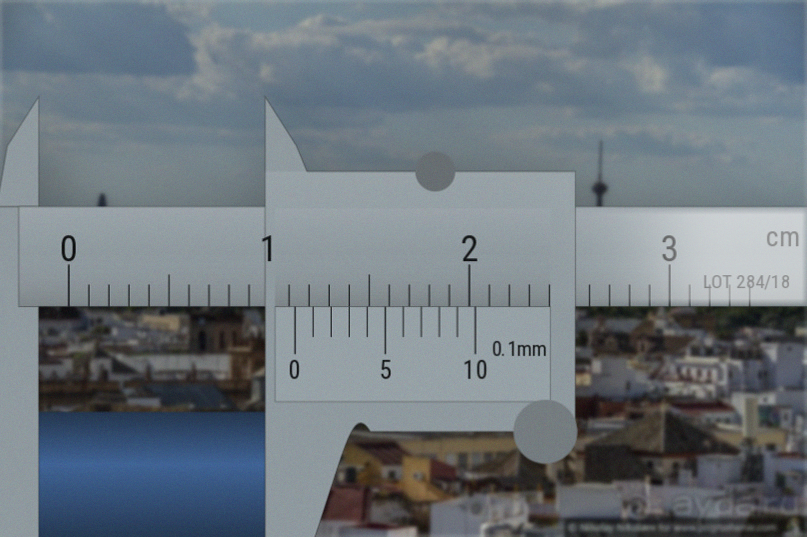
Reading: 11.3 mm
